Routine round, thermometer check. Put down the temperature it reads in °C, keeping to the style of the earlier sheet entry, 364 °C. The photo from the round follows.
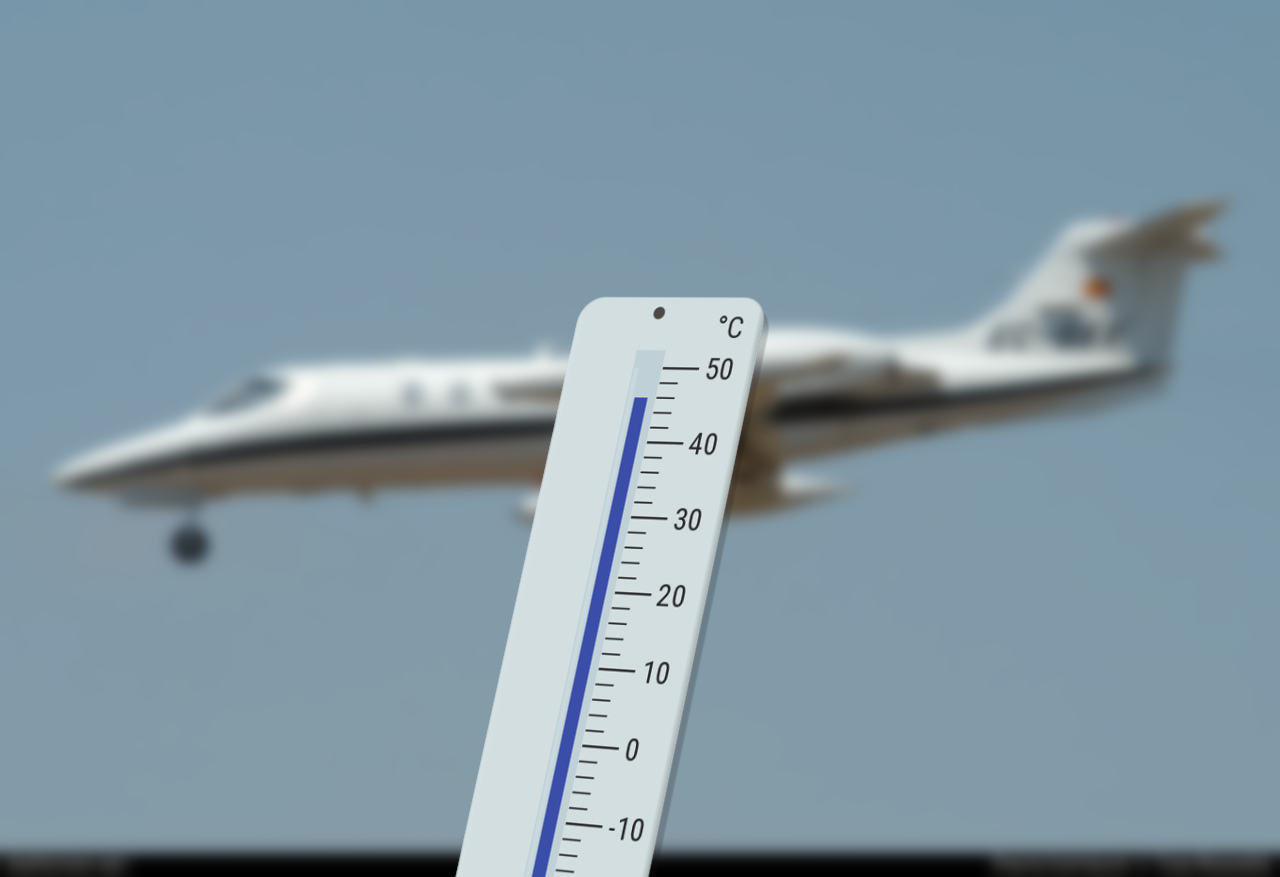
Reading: 46 °C
